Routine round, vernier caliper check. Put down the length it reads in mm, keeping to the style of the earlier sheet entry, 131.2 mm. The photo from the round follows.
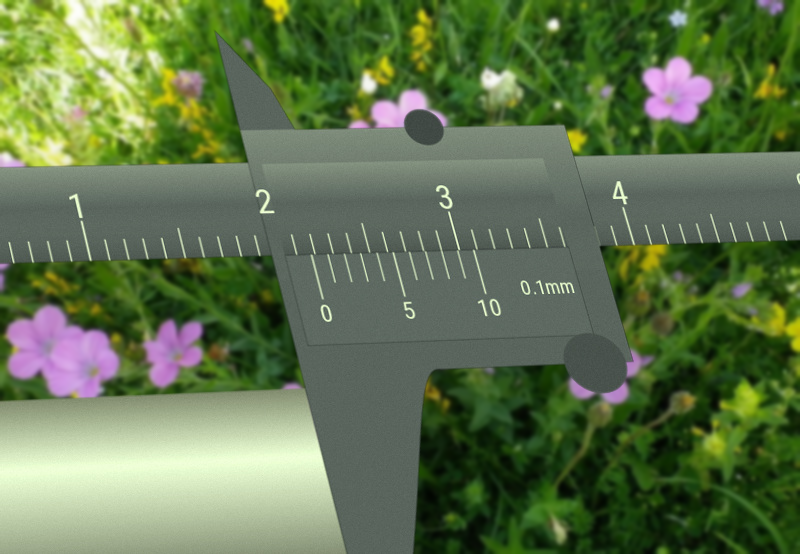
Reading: 21.8 mm
